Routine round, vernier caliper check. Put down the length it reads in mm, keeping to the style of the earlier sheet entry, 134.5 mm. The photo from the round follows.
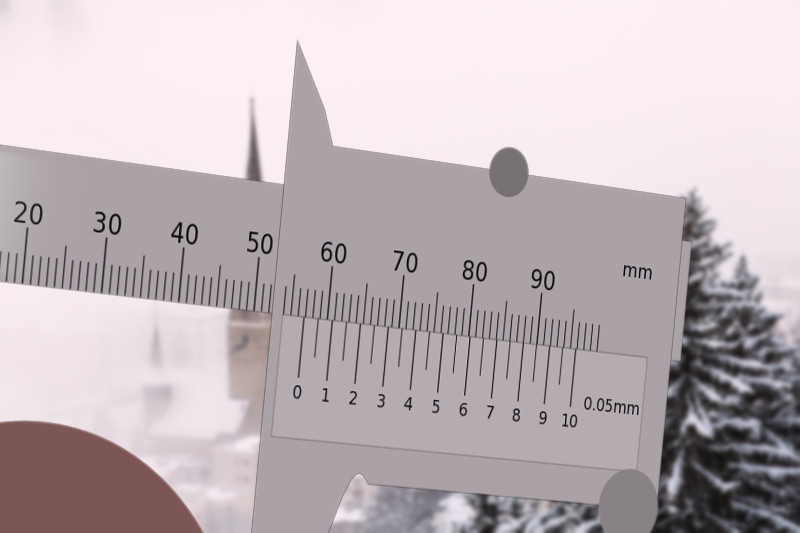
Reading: 56.8 mm
